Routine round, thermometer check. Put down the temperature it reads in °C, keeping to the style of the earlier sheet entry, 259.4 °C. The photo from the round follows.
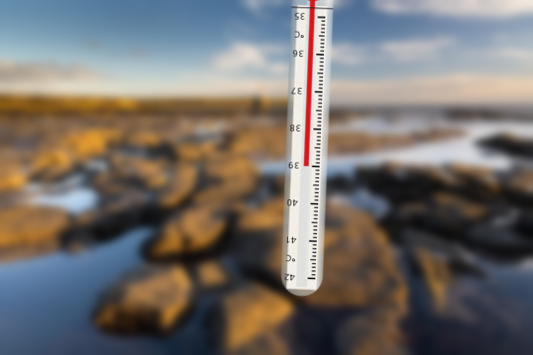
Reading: 39 °C
